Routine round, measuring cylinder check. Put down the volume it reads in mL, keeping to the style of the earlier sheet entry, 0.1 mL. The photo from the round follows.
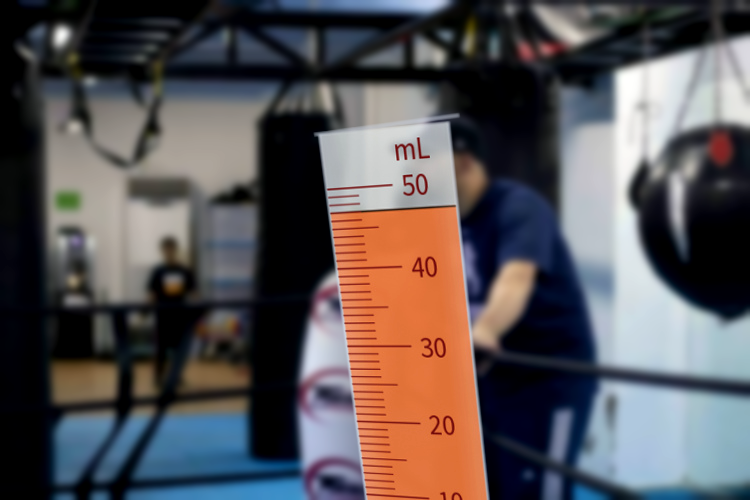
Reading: 47 mL
